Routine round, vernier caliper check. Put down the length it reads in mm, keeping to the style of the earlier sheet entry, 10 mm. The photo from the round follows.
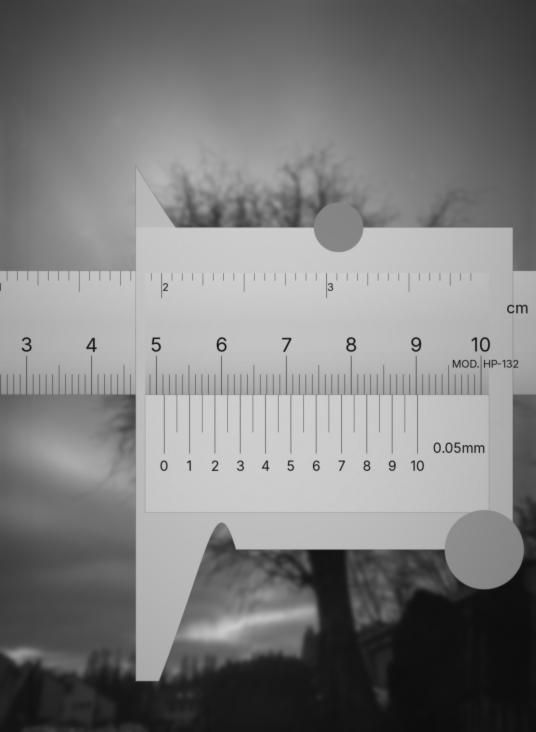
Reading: 51.2 mm
